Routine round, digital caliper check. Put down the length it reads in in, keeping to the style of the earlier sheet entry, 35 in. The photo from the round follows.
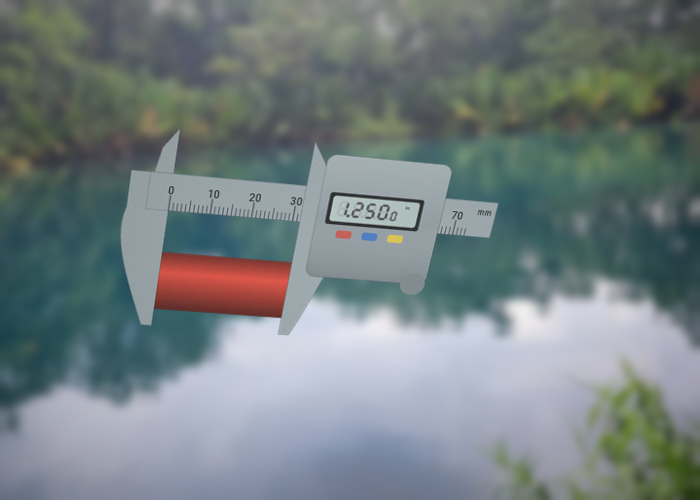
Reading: 1.2500 in
